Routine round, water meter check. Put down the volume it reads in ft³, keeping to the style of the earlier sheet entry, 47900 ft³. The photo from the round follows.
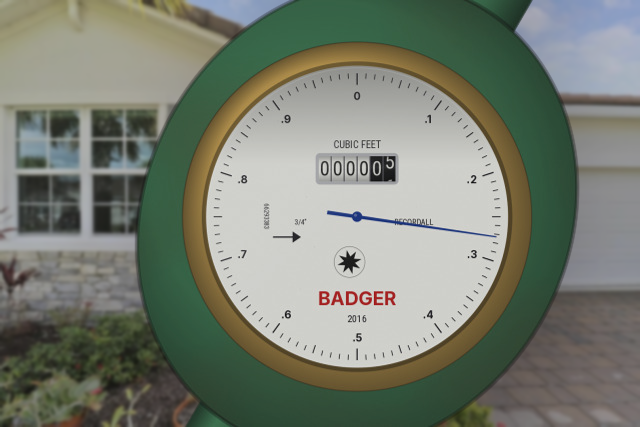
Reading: 5.27 ft³
